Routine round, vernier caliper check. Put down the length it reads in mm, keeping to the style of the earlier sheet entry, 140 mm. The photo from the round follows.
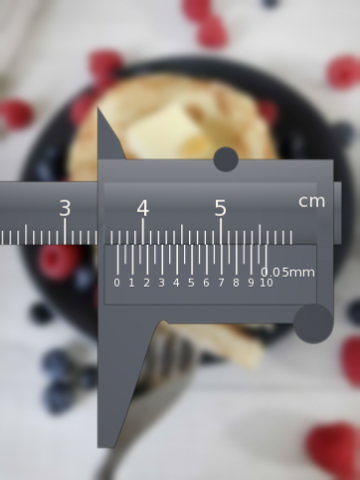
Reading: 36.8 mm
